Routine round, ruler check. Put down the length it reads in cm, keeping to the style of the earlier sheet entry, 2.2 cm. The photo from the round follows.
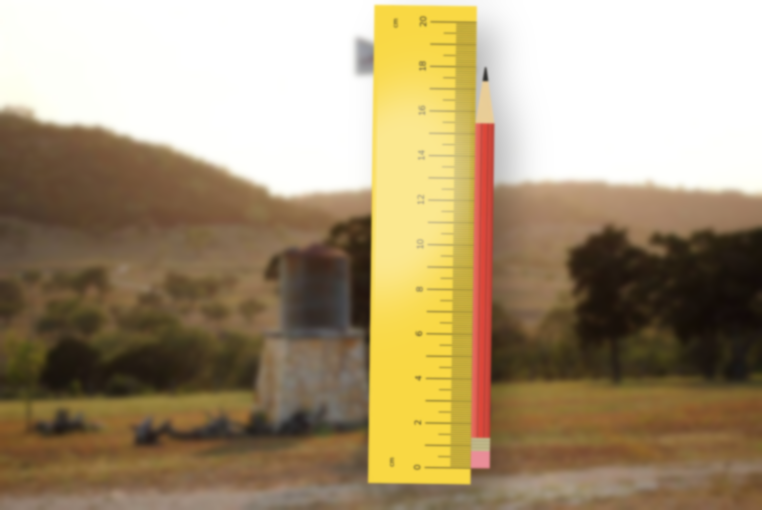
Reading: 18 cm
